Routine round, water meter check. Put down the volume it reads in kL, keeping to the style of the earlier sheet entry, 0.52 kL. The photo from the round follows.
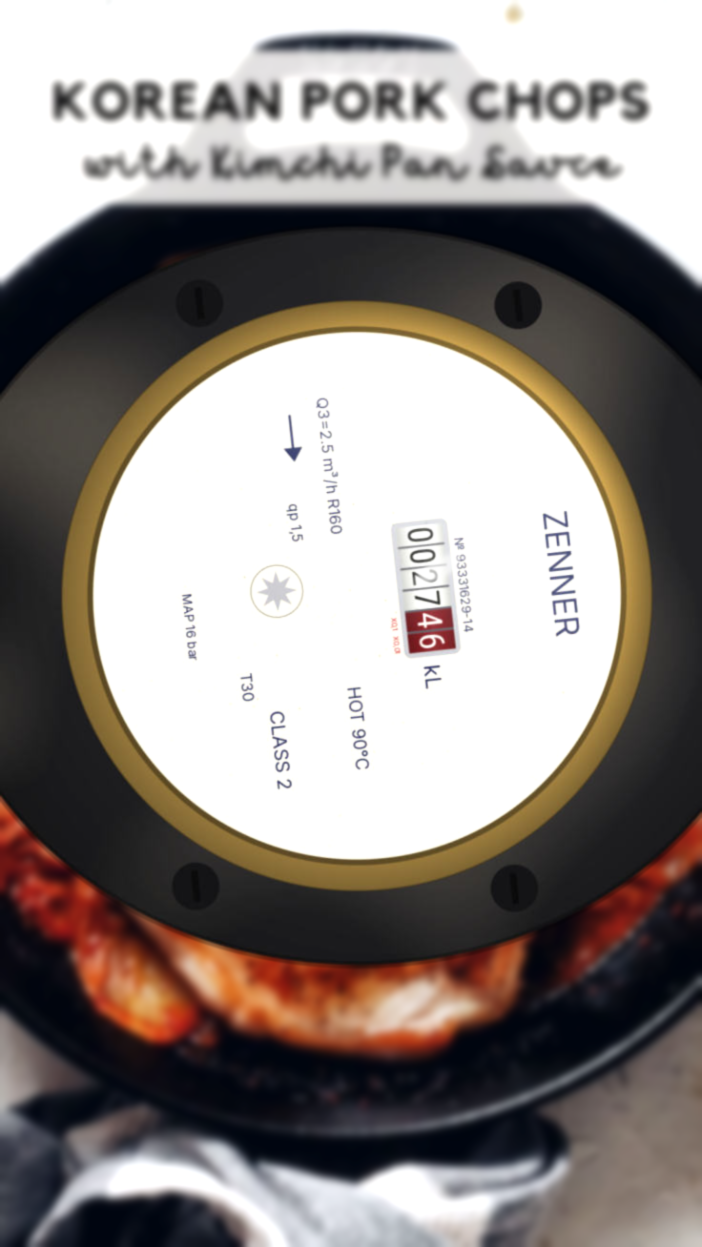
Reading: 27.46 kL
